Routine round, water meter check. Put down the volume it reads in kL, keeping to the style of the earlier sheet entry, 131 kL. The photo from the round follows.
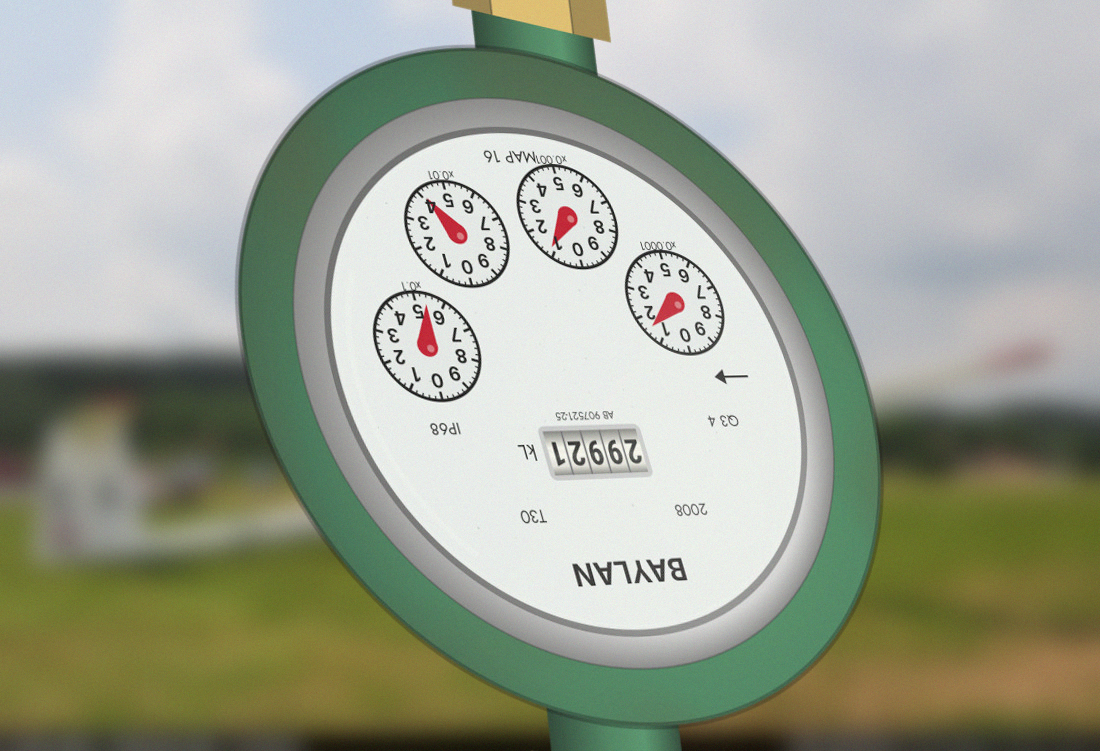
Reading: 29921.5411 kL
